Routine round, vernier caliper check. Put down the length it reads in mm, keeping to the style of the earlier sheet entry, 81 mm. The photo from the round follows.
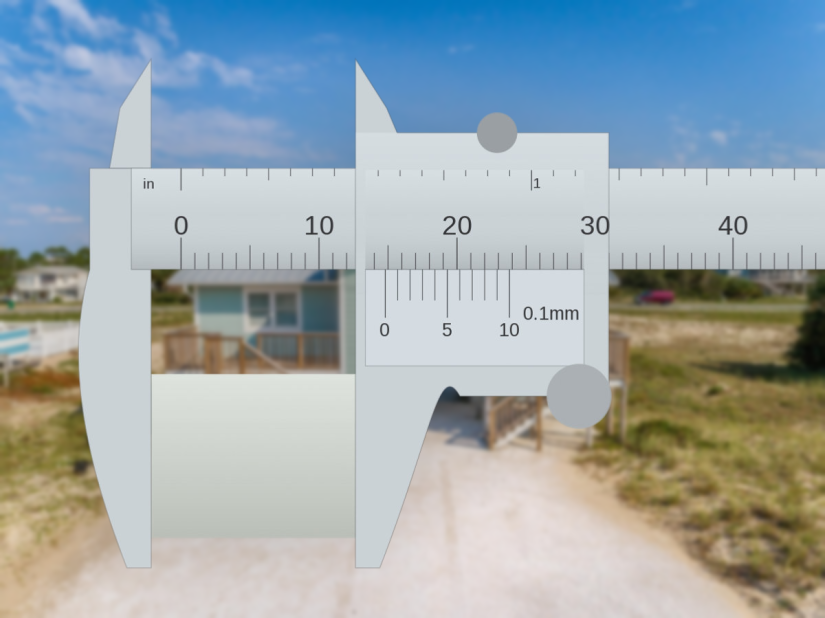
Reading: 14.8 mm
